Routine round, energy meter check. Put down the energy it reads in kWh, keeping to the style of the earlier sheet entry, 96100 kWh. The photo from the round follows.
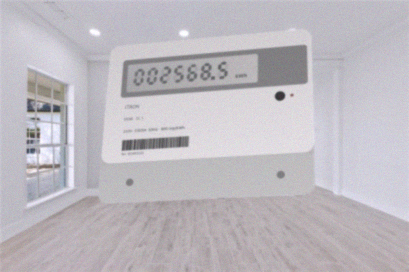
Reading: 2568.5 kWh
